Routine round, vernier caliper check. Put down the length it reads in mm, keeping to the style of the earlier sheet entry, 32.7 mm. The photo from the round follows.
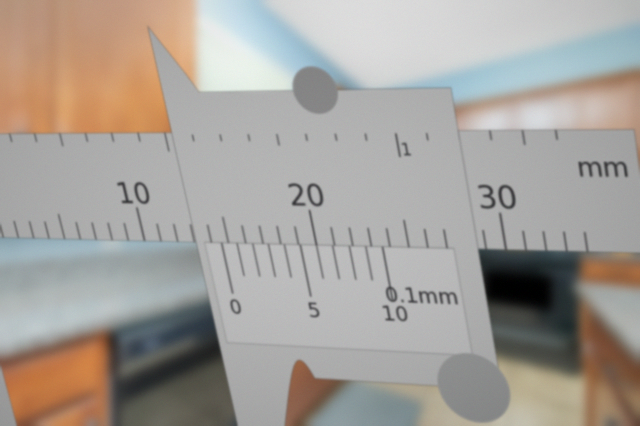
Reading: 14.6 mm
